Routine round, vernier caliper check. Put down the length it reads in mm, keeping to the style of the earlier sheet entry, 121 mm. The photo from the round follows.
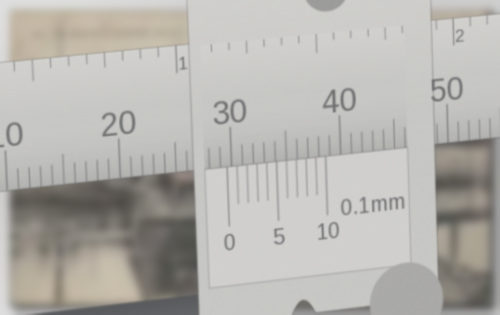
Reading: 29.6 mm
